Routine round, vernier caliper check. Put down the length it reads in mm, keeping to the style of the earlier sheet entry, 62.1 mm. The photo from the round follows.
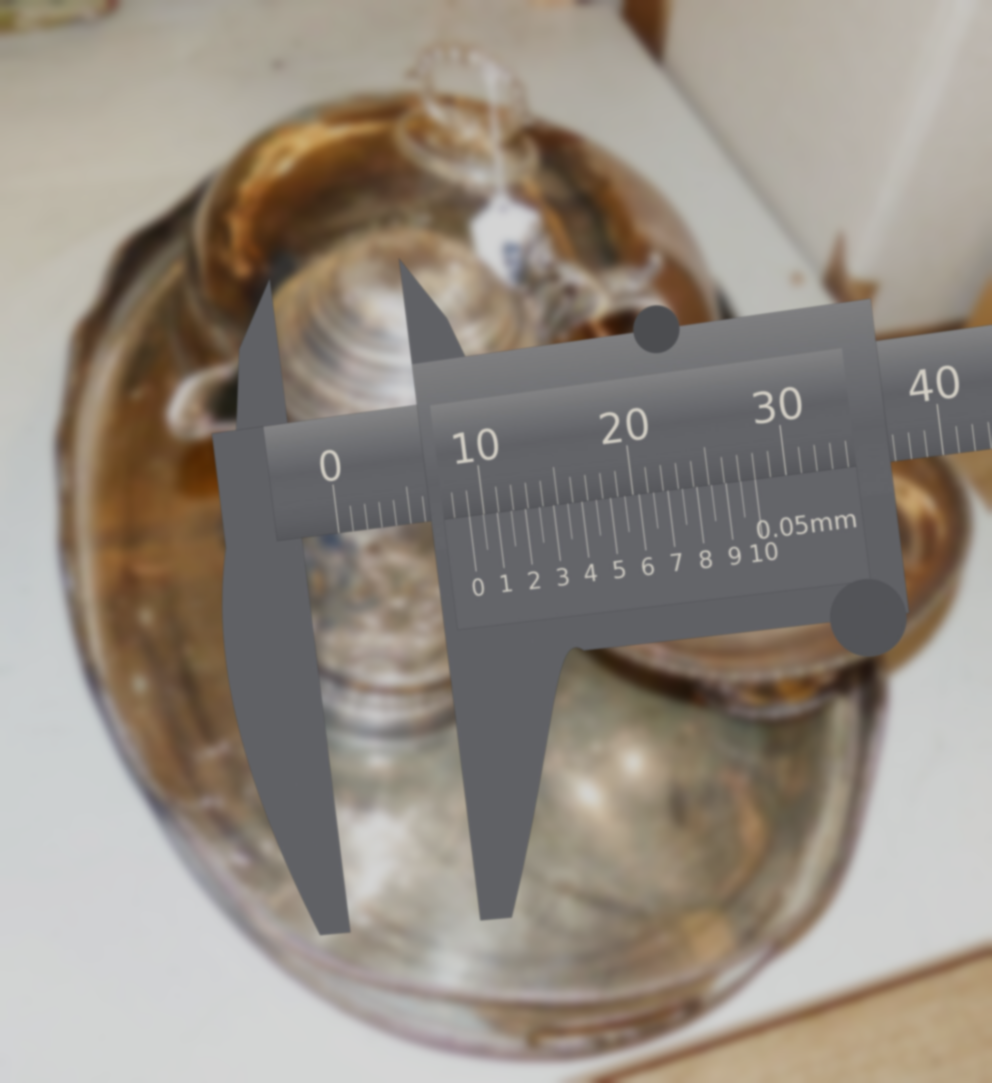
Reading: 9.0 mm
